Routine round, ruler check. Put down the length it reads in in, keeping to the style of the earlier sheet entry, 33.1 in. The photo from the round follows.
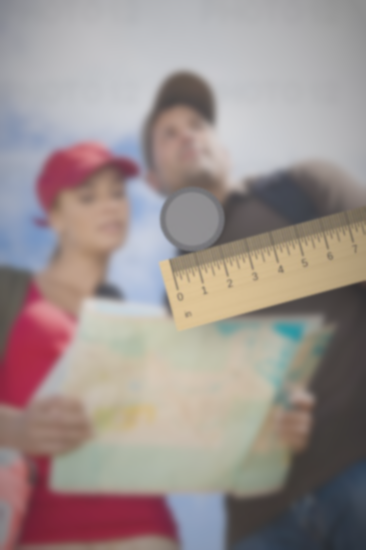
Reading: 2.5 in
